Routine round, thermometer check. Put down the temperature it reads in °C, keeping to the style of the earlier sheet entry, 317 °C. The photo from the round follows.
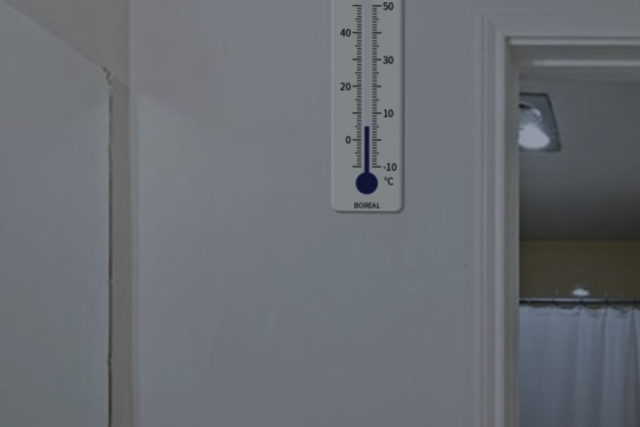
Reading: 5 °C
